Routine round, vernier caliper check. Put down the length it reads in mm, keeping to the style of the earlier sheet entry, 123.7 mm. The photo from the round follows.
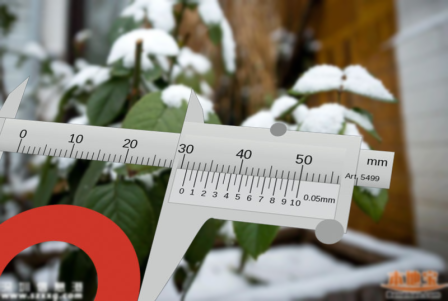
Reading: 31.0 mm
